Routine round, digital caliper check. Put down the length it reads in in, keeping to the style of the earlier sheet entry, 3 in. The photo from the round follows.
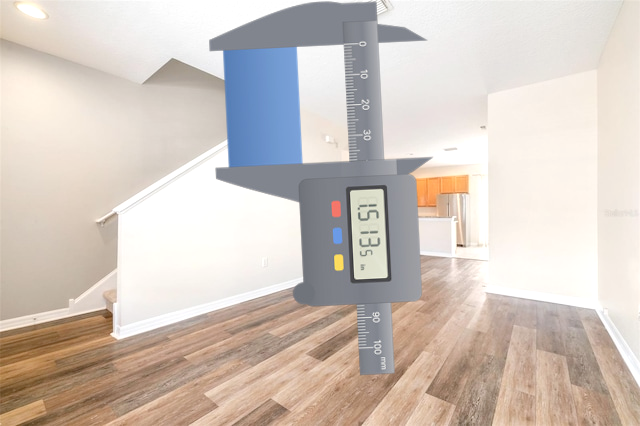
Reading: 1.5135 in
